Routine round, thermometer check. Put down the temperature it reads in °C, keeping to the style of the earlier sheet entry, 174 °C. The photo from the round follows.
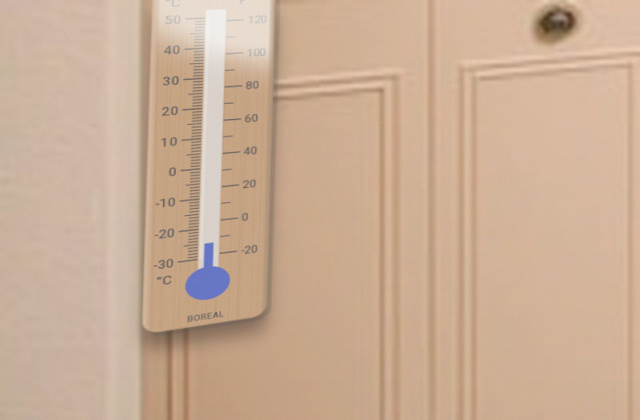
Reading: -25 °C
